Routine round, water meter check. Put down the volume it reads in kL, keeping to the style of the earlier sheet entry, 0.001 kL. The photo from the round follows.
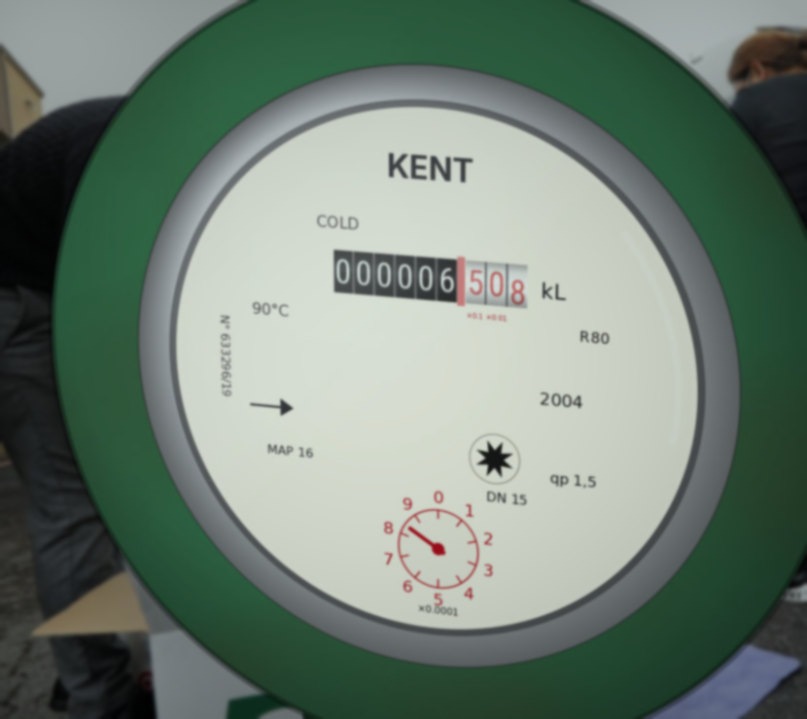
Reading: 6.5078 kL
